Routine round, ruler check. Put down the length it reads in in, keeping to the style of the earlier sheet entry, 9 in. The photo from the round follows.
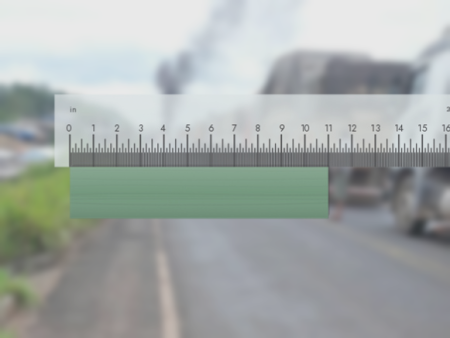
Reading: 11 in
